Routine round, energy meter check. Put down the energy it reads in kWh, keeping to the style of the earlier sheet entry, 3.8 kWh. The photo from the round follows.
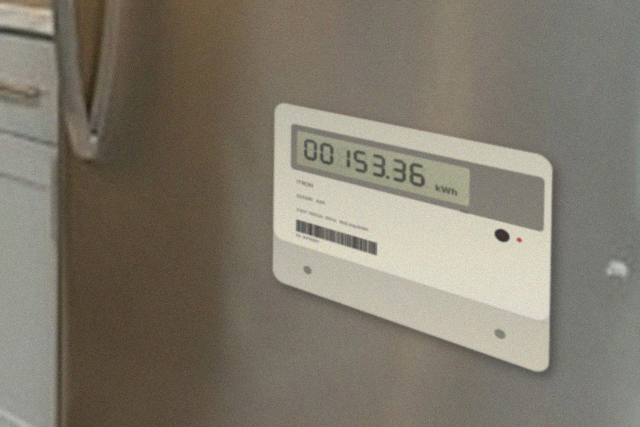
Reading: 153.36 kWh
